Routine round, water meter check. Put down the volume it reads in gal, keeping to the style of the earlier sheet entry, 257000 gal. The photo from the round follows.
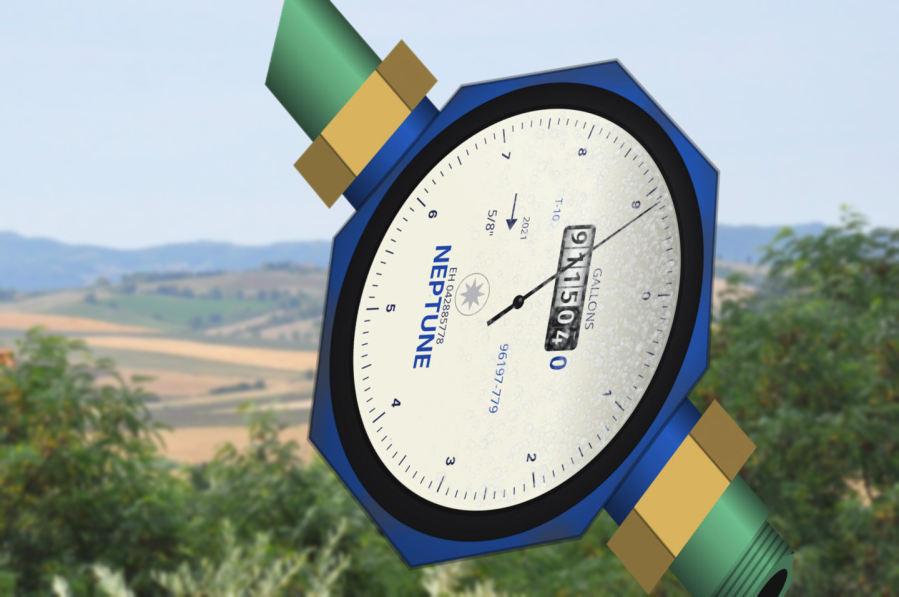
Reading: 9115039.1 gal
